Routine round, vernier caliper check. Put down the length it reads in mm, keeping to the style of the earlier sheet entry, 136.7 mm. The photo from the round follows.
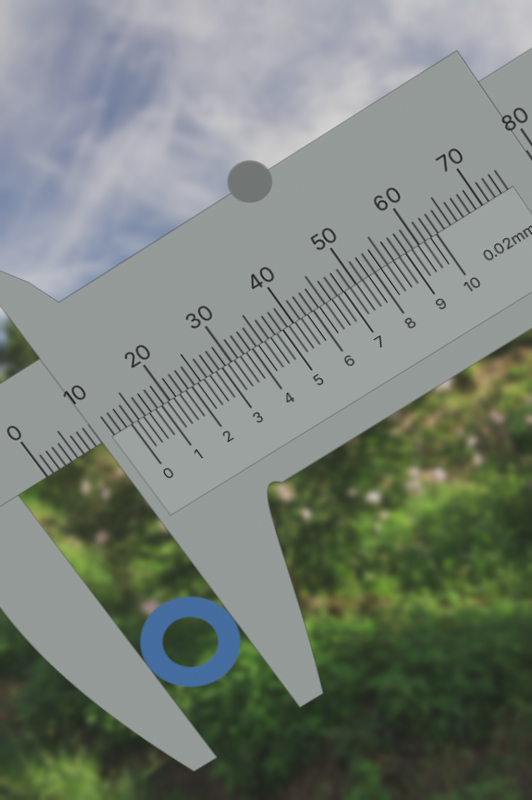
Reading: 13.8 mm
